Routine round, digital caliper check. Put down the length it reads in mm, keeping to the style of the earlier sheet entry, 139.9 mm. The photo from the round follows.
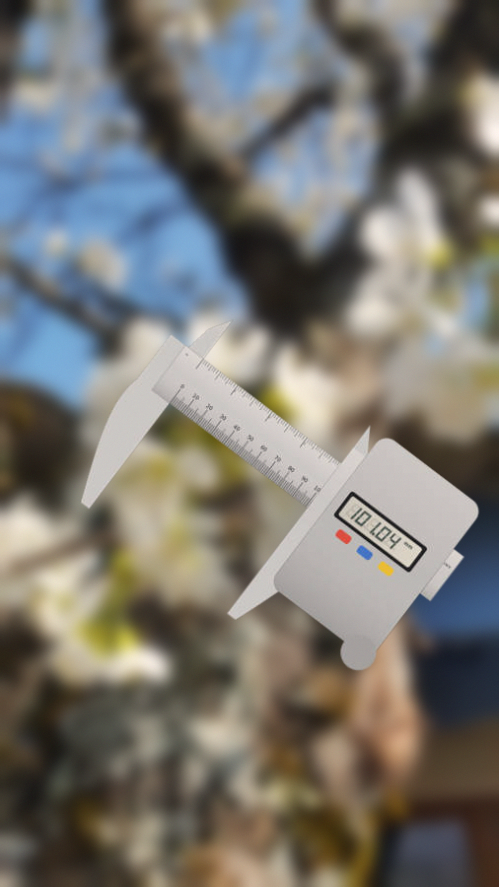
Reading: 101.04 mm
